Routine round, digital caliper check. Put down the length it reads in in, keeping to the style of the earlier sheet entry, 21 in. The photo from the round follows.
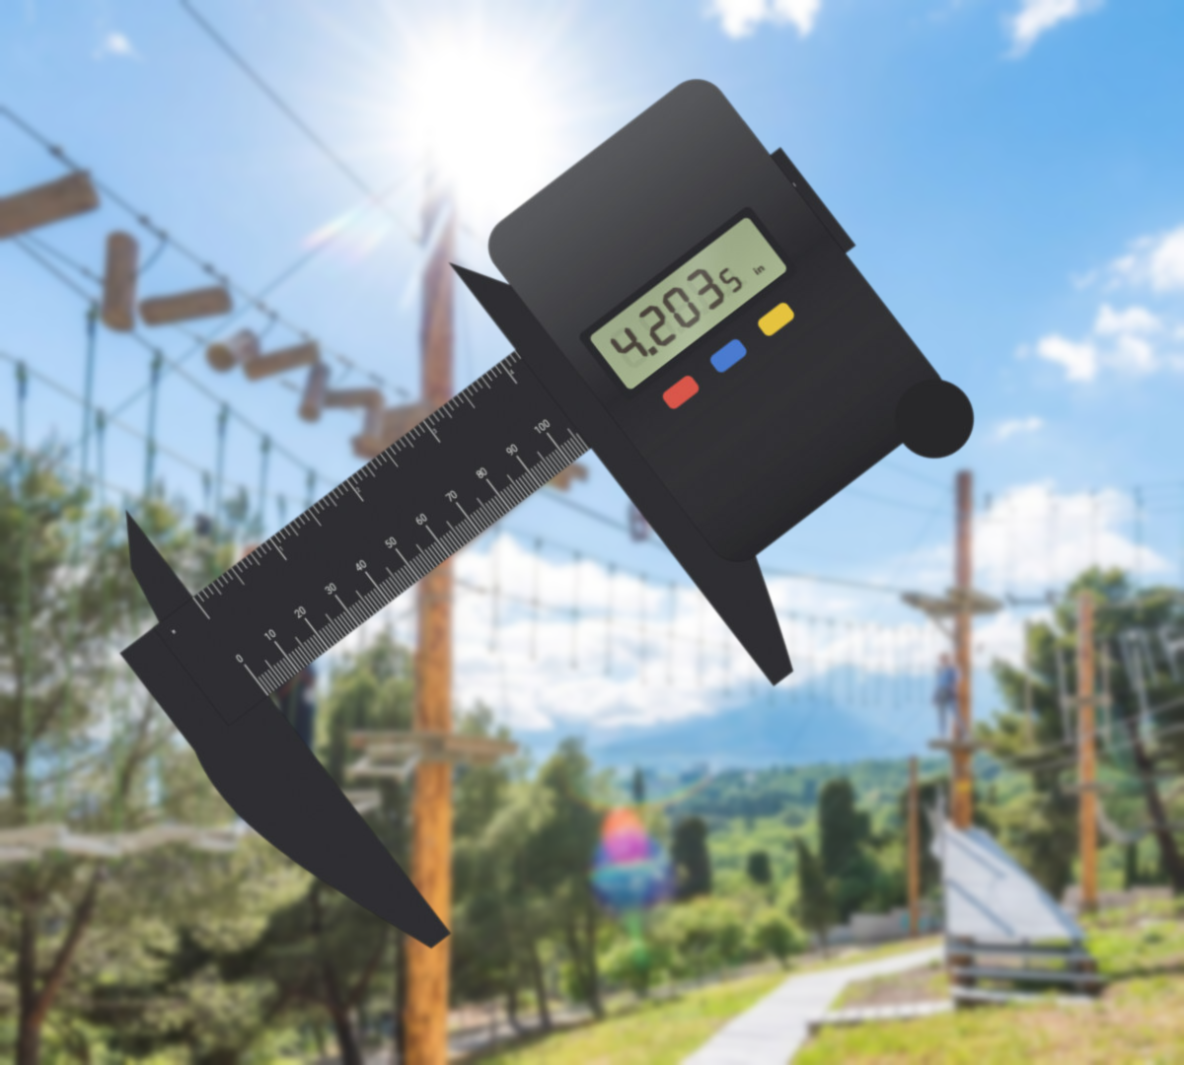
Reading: 4.2035 in
